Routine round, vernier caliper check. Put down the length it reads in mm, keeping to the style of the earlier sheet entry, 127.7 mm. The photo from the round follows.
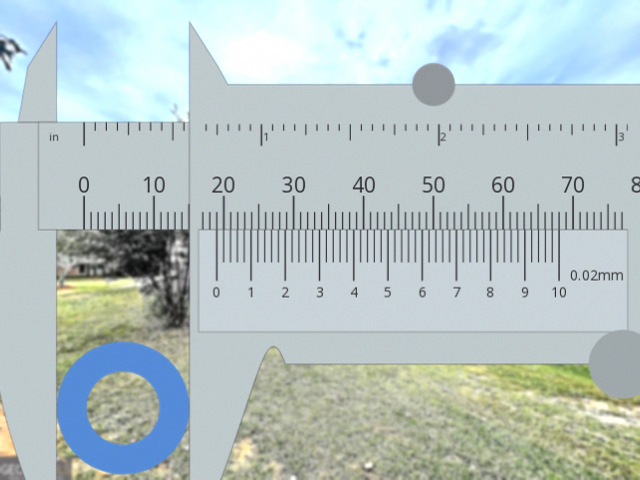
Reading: 19.0 mm
